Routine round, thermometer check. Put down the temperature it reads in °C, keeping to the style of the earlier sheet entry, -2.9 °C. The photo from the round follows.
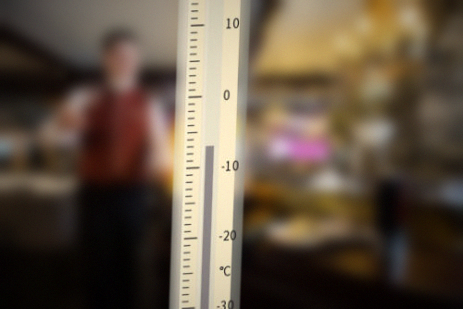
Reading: -7 °C
